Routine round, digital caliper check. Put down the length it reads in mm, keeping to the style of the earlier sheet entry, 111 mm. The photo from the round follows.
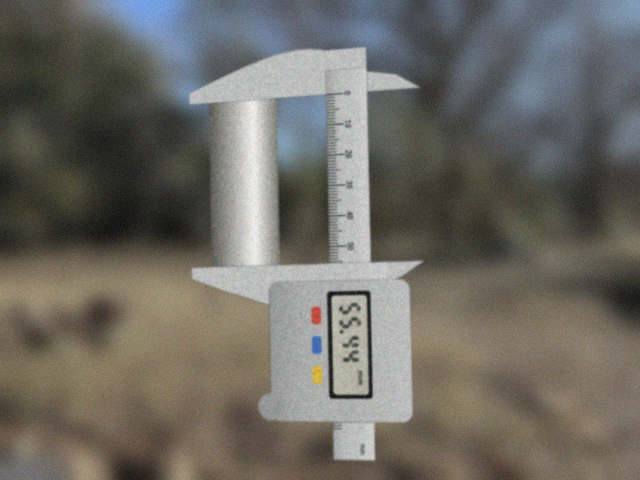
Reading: 55.44 mm
